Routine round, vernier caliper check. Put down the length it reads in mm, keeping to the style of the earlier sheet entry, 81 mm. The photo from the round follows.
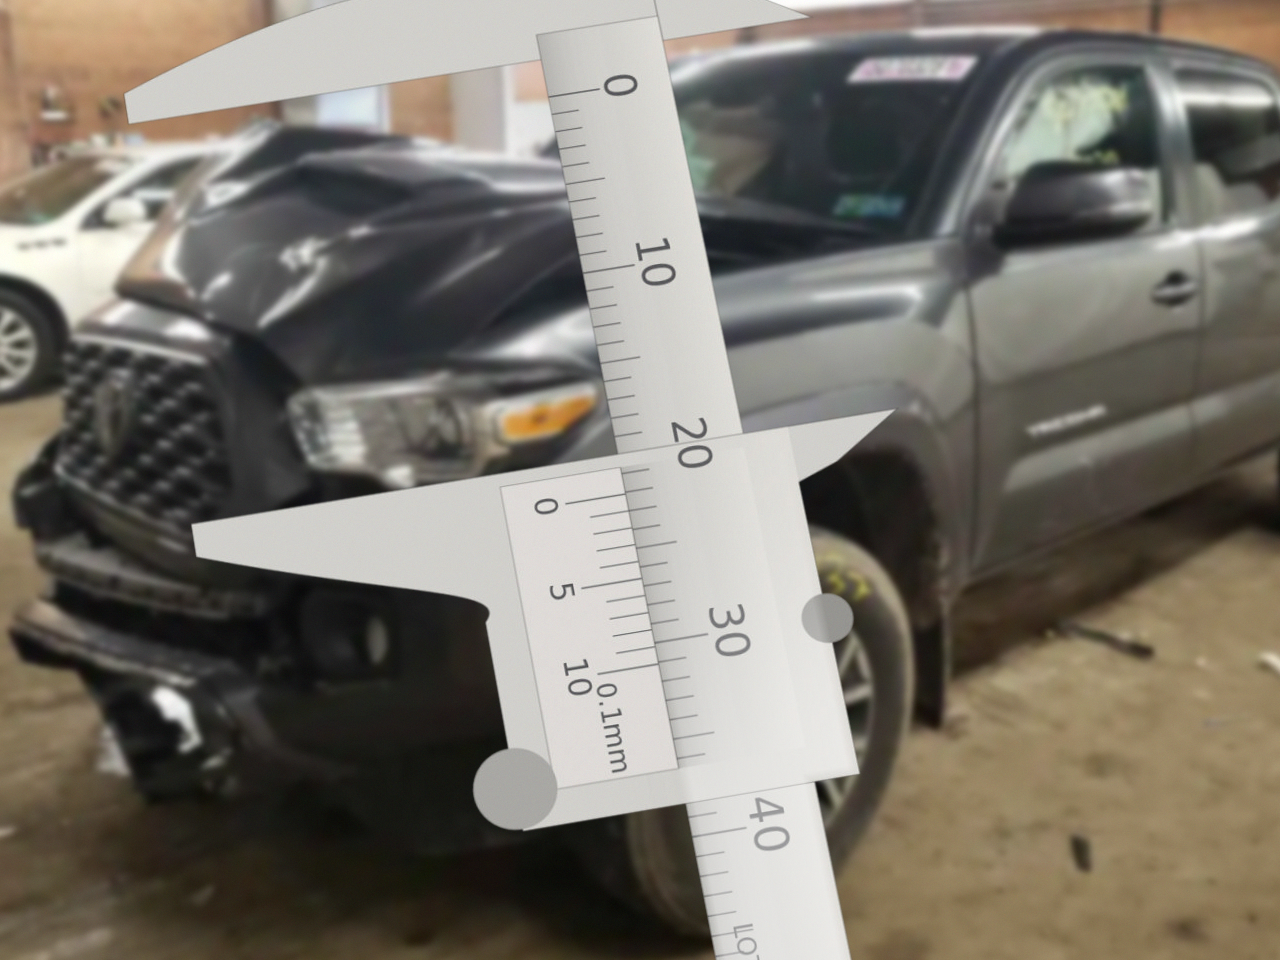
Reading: 22.1 mm
